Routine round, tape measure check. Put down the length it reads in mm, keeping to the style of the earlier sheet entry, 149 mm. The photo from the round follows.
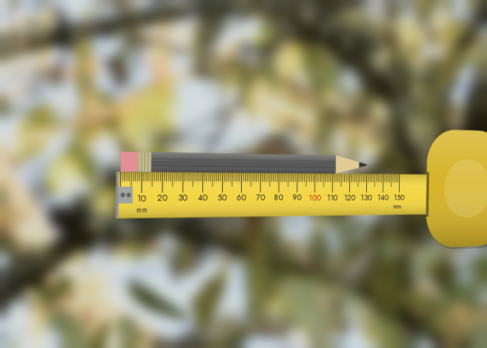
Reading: 130 mm
